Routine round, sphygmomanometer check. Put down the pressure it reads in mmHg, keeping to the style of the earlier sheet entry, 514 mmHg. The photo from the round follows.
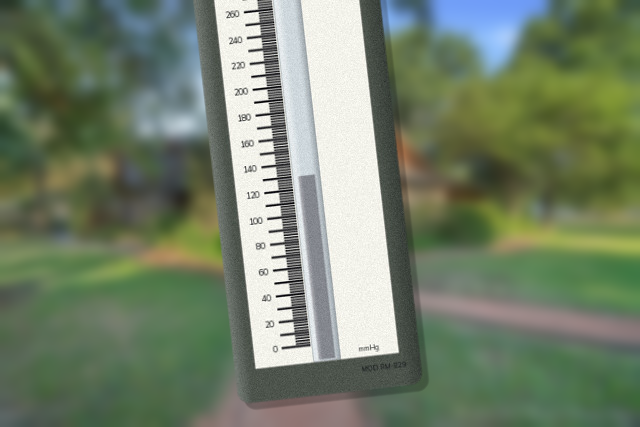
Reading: 130 mmHg
